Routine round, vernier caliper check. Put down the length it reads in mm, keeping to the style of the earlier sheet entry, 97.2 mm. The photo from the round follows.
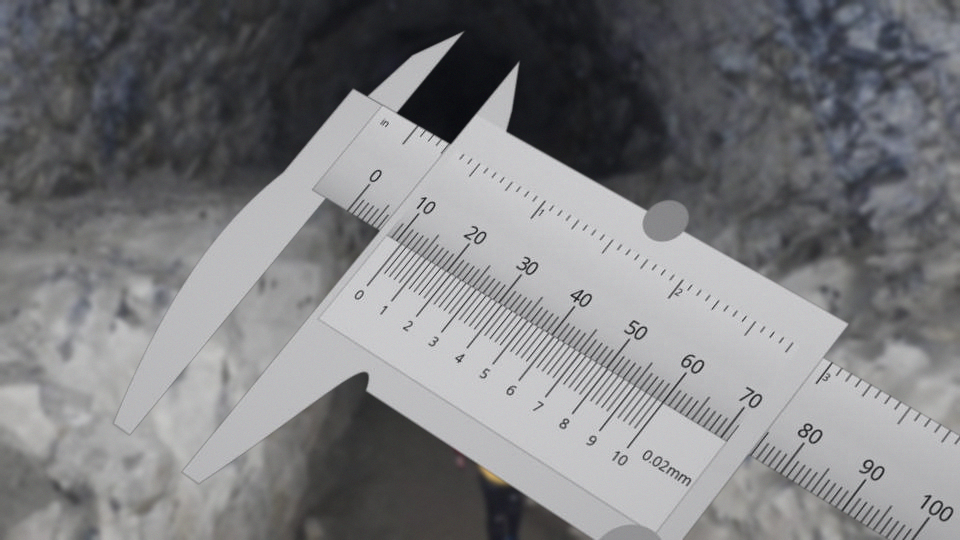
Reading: 11.0 mm
